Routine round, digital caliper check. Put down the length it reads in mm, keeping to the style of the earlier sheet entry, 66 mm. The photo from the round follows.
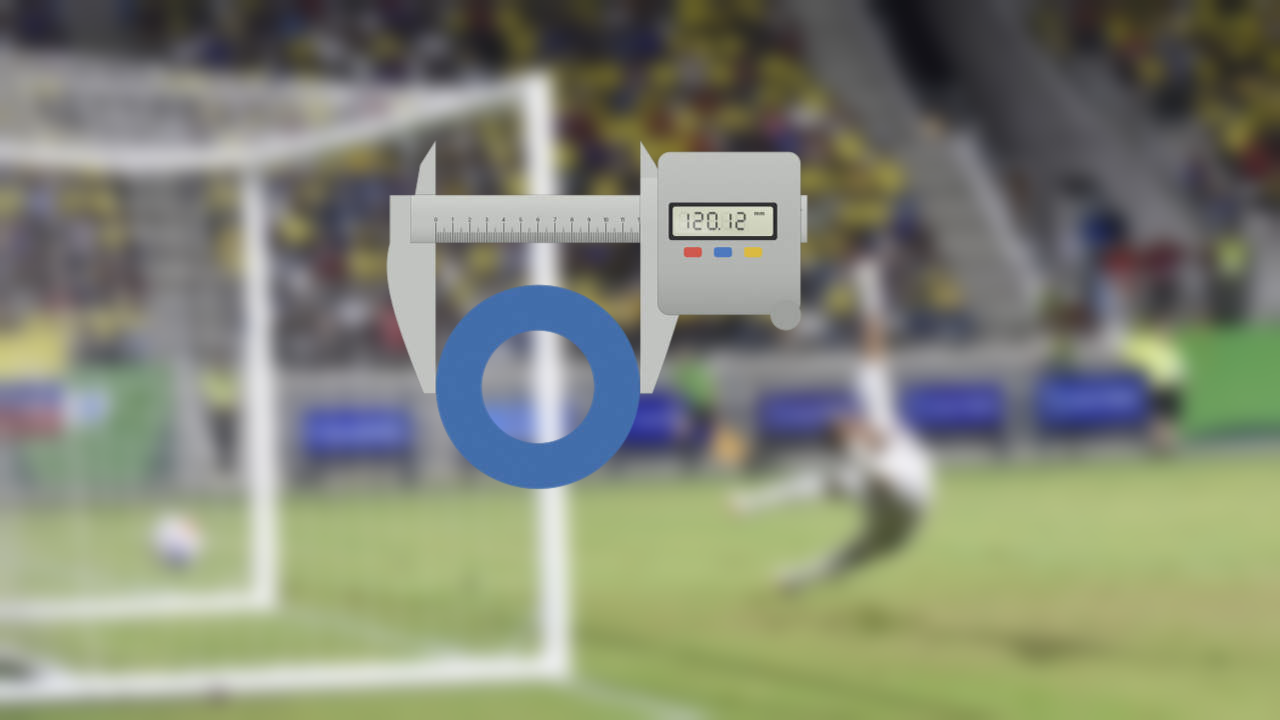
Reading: 120.12 mm
